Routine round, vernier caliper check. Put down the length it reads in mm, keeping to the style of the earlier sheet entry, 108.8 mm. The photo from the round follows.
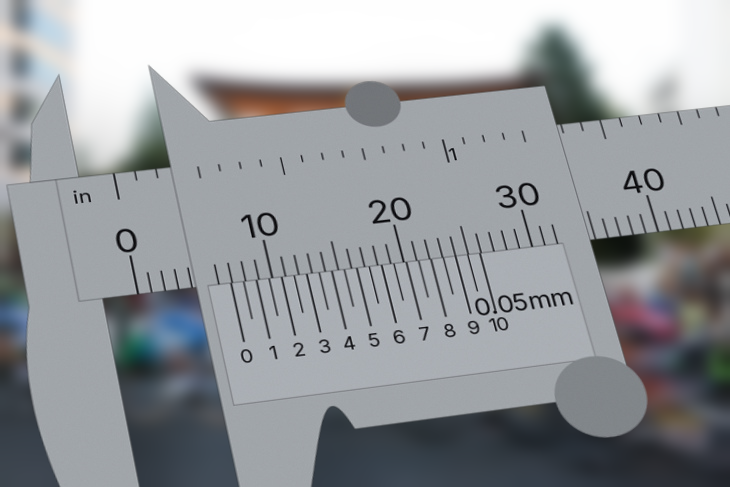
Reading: 6.9 mm
